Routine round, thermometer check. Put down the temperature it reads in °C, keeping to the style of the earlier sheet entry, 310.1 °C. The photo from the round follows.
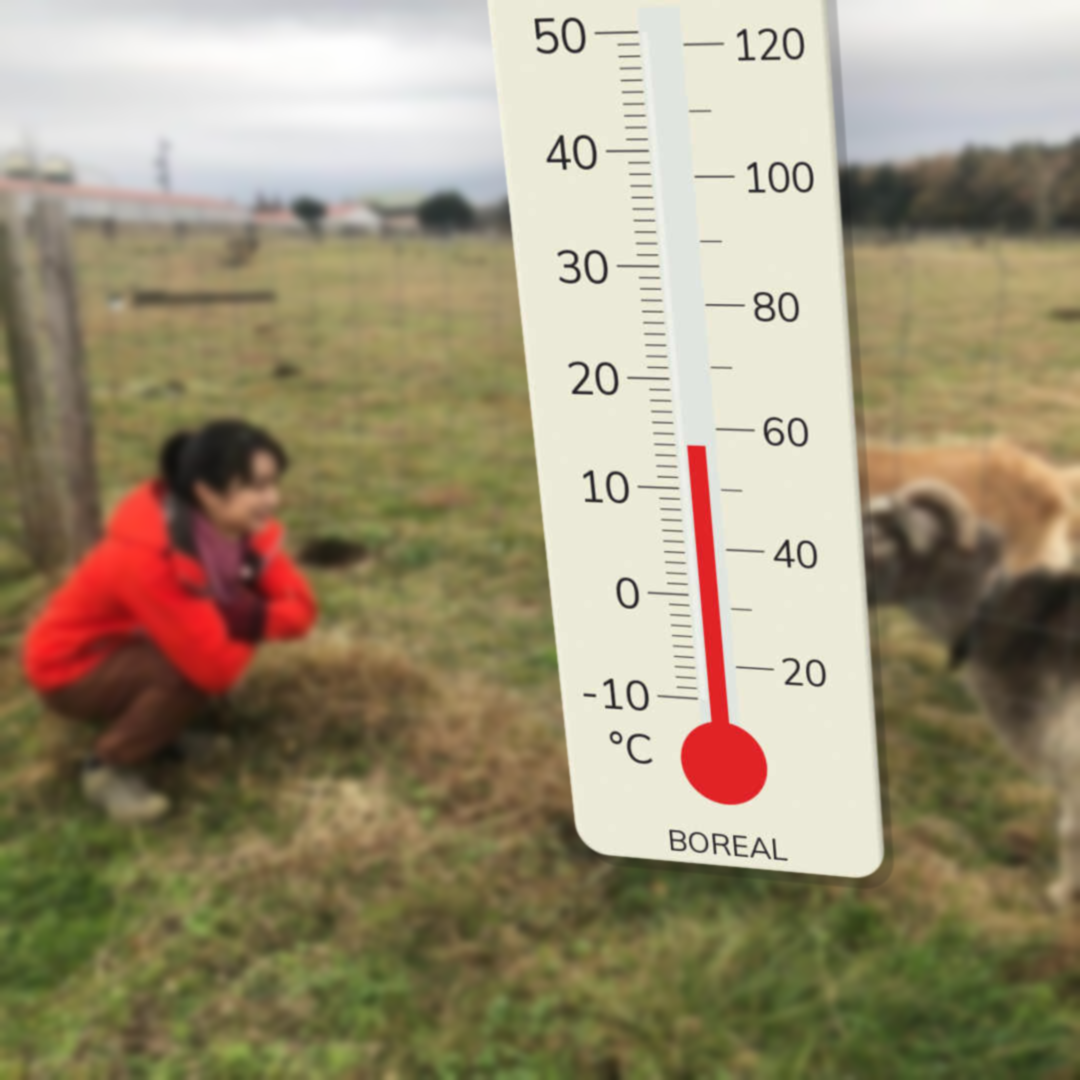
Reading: 14 °C
